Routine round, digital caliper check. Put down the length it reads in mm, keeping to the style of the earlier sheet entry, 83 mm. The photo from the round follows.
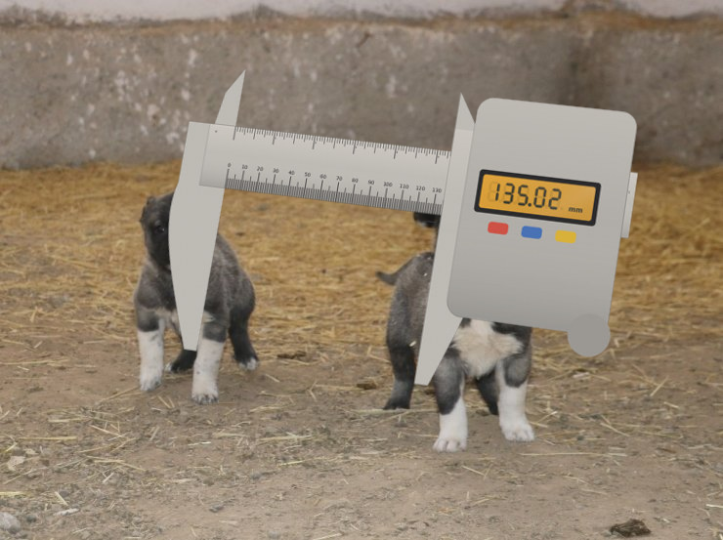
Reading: 135.02 mm
